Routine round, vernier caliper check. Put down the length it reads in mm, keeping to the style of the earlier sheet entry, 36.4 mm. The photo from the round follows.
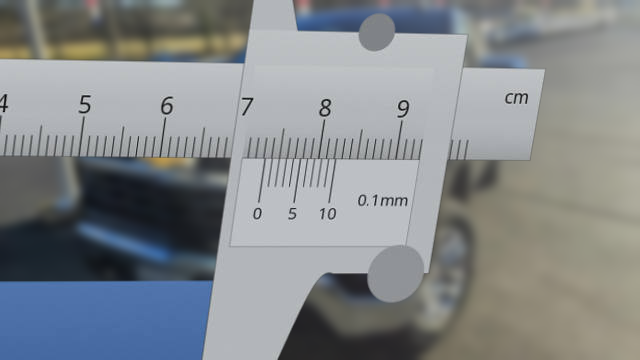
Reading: 73.2 mm
